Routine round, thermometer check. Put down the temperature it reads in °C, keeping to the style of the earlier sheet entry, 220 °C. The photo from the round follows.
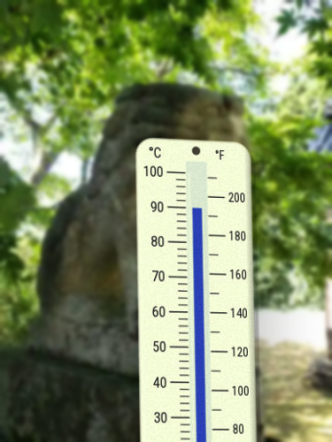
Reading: 90 °C
